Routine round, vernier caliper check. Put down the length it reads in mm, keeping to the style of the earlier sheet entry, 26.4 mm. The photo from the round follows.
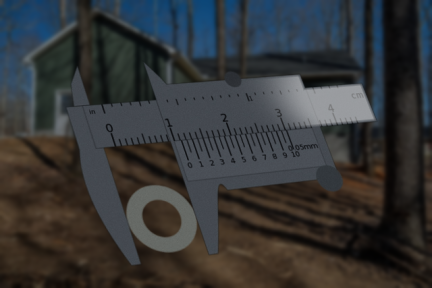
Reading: 11.2 mm
